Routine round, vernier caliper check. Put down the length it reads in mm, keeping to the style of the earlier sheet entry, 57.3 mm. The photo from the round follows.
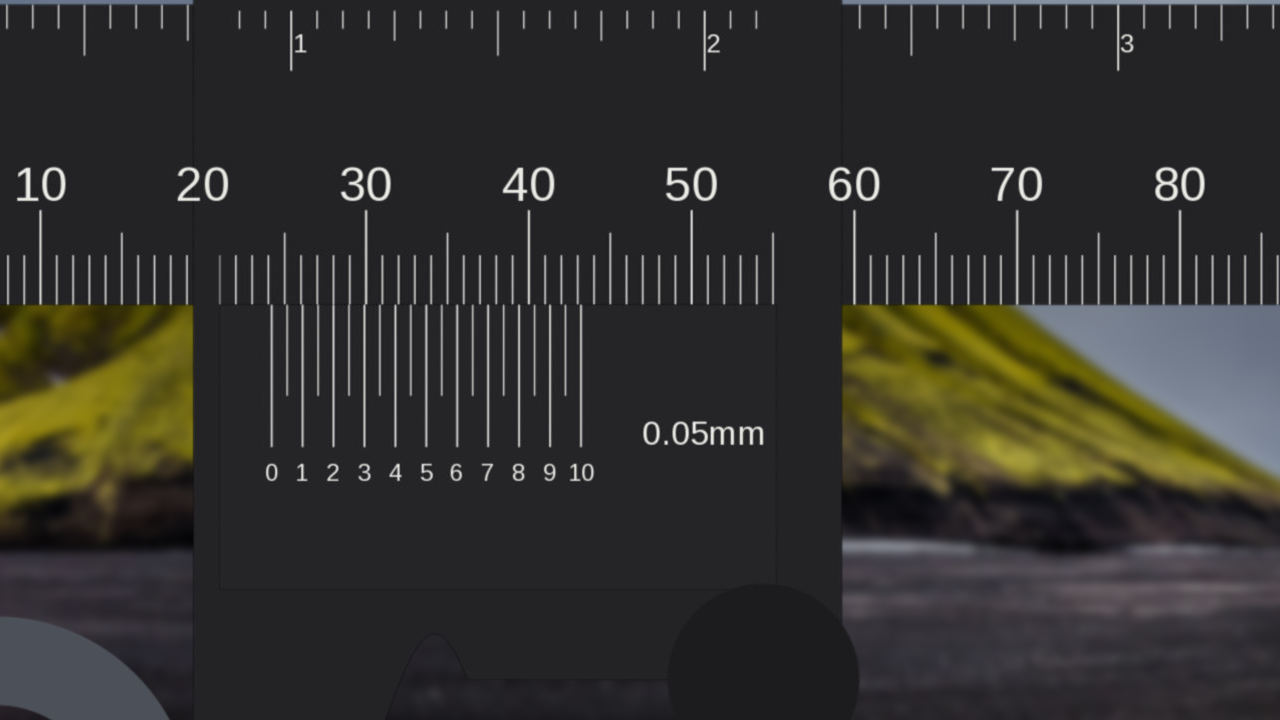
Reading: 24.2 mm
